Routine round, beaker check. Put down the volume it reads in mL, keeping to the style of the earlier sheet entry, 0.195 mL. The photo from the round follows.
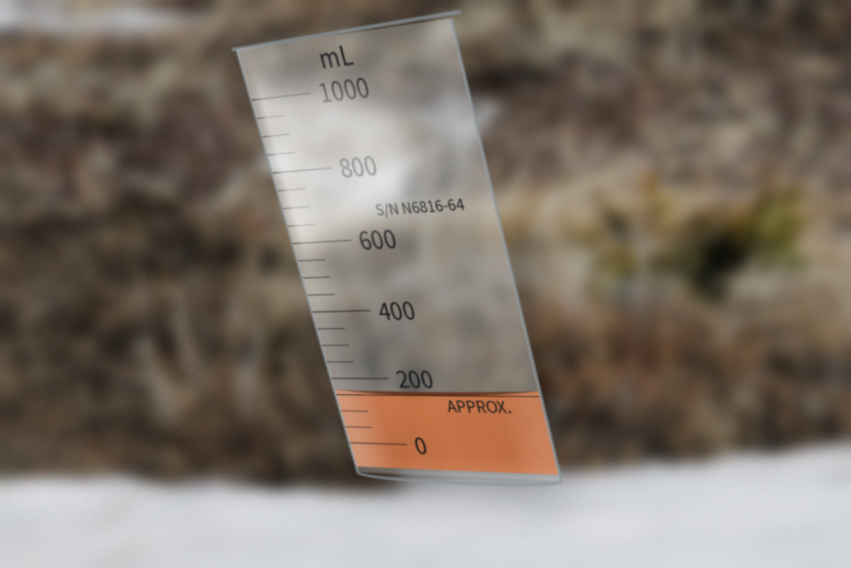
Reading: 150 mL
